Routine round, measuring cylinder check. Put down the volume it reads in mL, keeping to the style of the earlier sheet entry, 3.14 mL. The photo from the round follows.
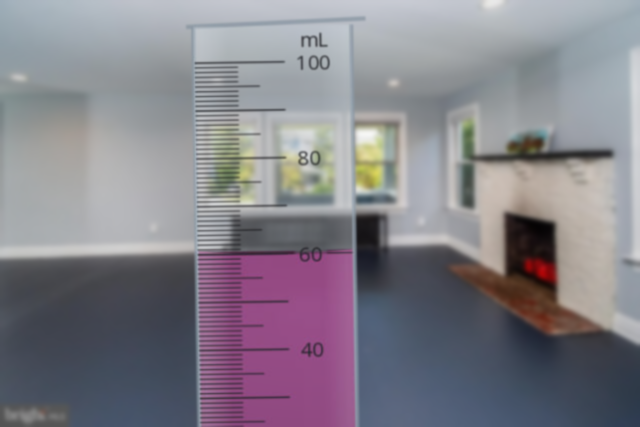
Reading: 60 mL
